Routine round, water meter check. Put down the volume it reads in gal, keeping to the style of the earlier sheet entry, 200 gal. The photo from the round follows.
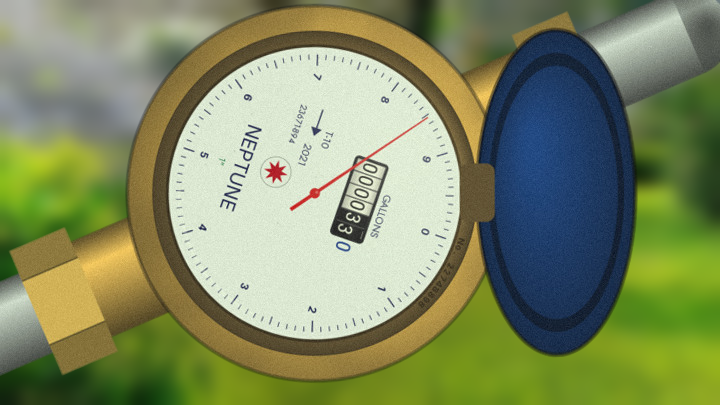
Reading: 328.5 gal
